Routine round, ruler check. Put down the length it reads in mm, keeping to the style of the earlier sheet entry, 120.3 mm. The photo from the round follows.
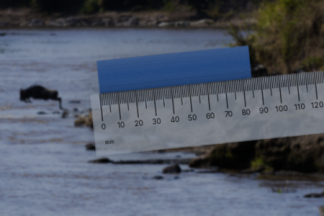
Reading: 85 mm
